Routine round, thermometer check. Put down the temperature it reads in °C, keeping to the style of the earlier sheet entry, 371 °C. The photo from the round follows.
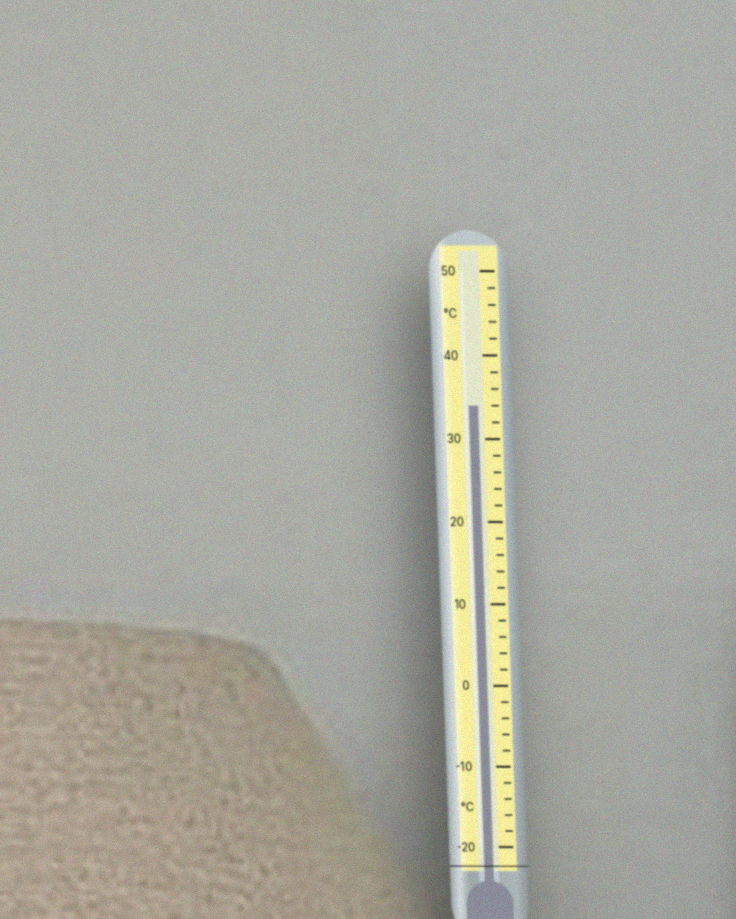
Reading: 34 °C
